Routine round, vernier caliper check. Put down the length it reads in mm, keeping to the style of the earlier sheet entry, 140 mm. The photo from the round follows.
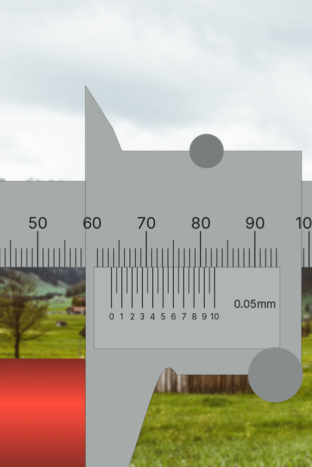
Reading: 63.6 mm
